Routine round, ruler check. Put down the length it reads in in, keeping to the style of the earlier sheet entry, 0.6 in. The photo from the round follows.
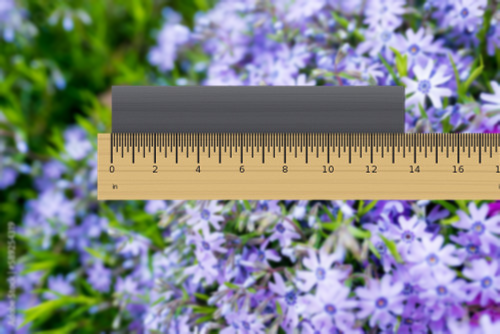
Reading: 13.5 in
